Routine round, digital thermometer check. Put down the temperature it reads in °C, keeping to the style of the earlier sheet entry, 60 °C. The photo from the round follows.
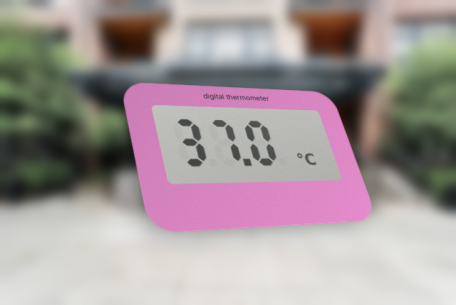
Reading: 37.0 °C
